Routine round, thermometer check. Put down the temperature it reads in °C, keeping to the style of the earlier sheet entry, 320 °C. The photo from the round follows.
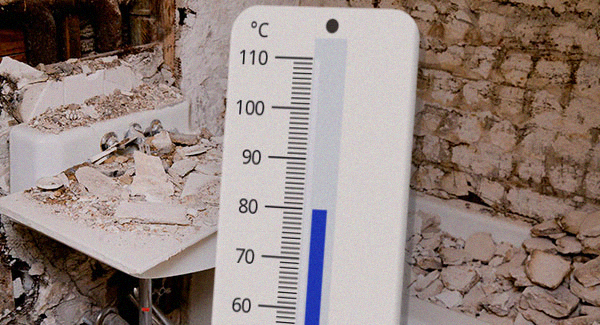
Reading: 80 °C
